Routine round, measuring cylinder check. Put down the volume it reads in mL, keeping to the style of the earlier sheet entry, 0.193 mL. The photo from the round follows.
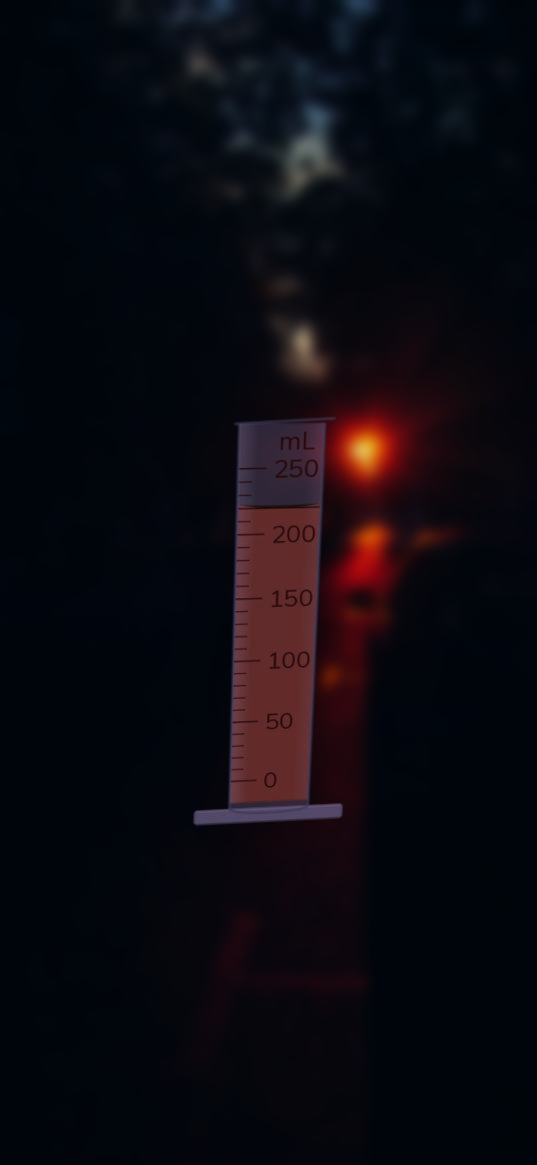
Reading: 220 mL
